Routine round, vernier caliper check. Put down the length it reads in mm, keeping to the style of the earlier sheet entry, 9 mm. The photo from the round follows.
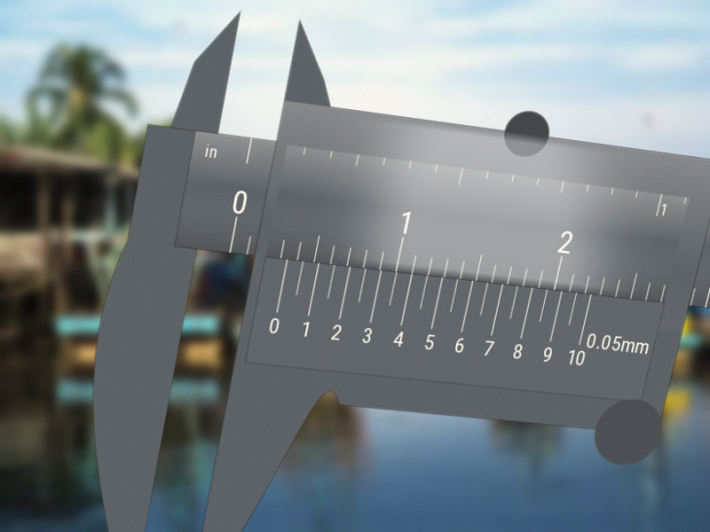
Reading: 3.4 mm
